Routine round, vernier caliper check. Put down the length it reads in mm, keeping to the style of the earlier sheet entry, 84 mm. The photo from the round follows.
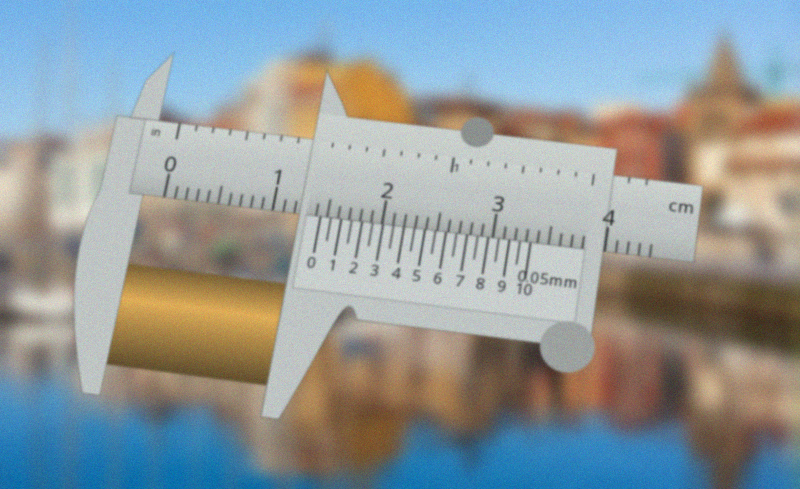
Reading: 14.4 mm
